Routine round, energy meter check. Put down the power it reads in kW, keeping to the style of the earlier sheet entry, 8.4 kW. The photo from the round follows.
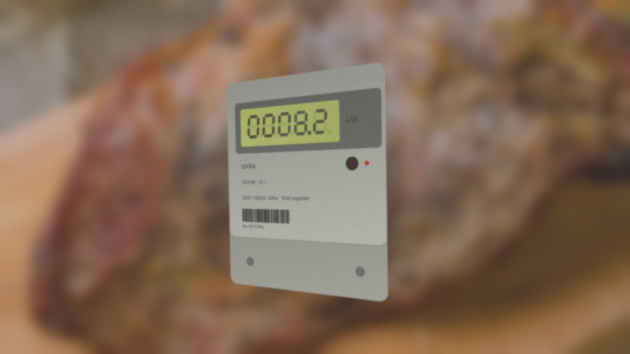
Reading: 8.2 kW
